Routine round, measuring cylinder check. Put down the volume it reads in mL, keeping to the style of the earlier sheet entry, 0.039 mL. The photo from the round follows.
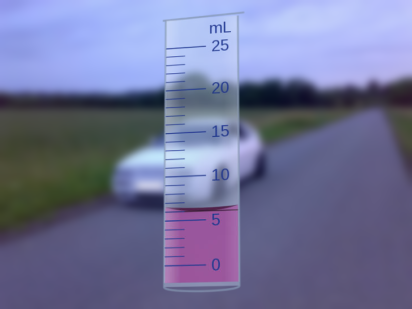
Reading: 6 mL
